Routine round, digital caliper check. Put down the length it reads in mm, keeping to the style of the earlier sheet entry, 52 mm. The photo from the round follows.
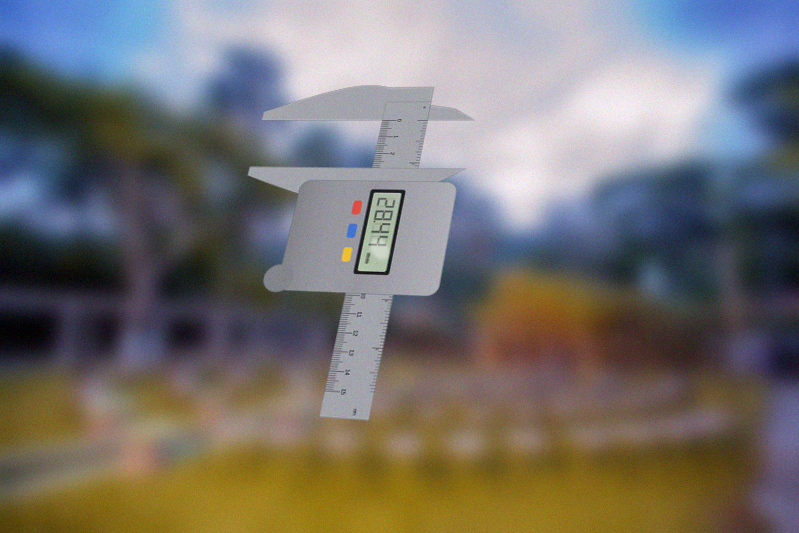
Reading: 28.44 mm
